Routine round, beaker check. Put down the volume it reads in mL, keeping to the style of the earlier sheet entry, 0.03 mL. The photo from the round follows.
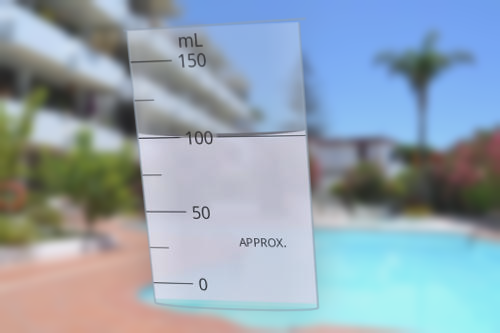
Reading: 100 mL
